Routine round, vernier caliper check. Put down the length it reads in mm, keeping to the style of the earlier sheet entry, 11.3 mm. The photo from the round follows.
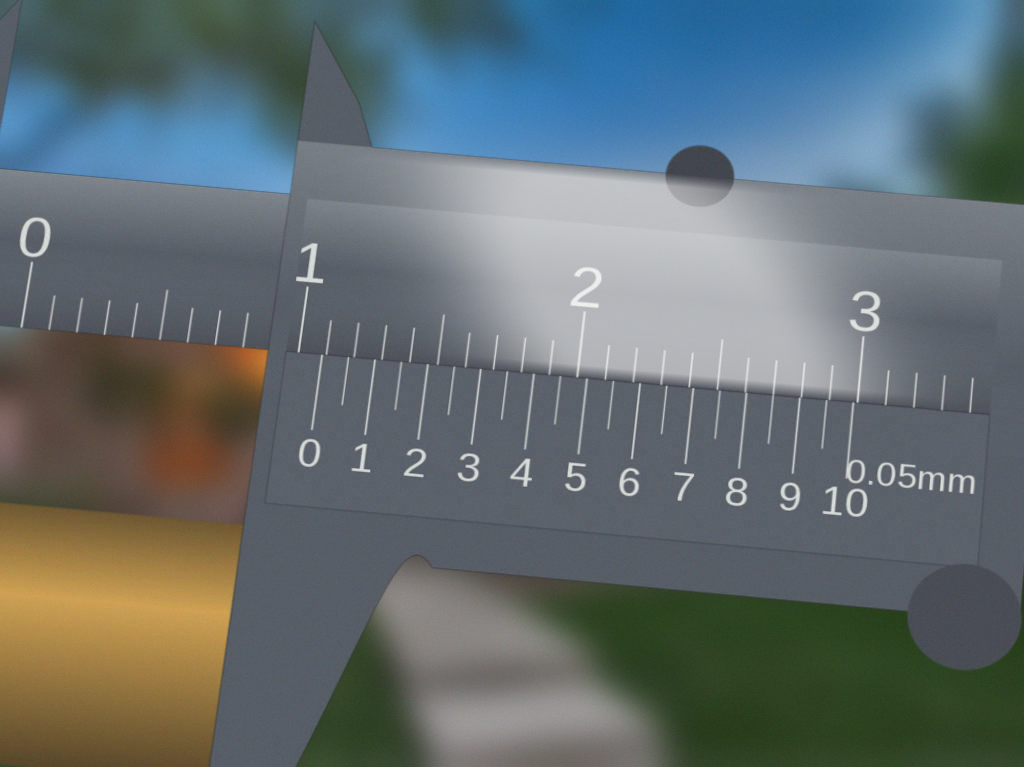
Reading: 10.85 mm
